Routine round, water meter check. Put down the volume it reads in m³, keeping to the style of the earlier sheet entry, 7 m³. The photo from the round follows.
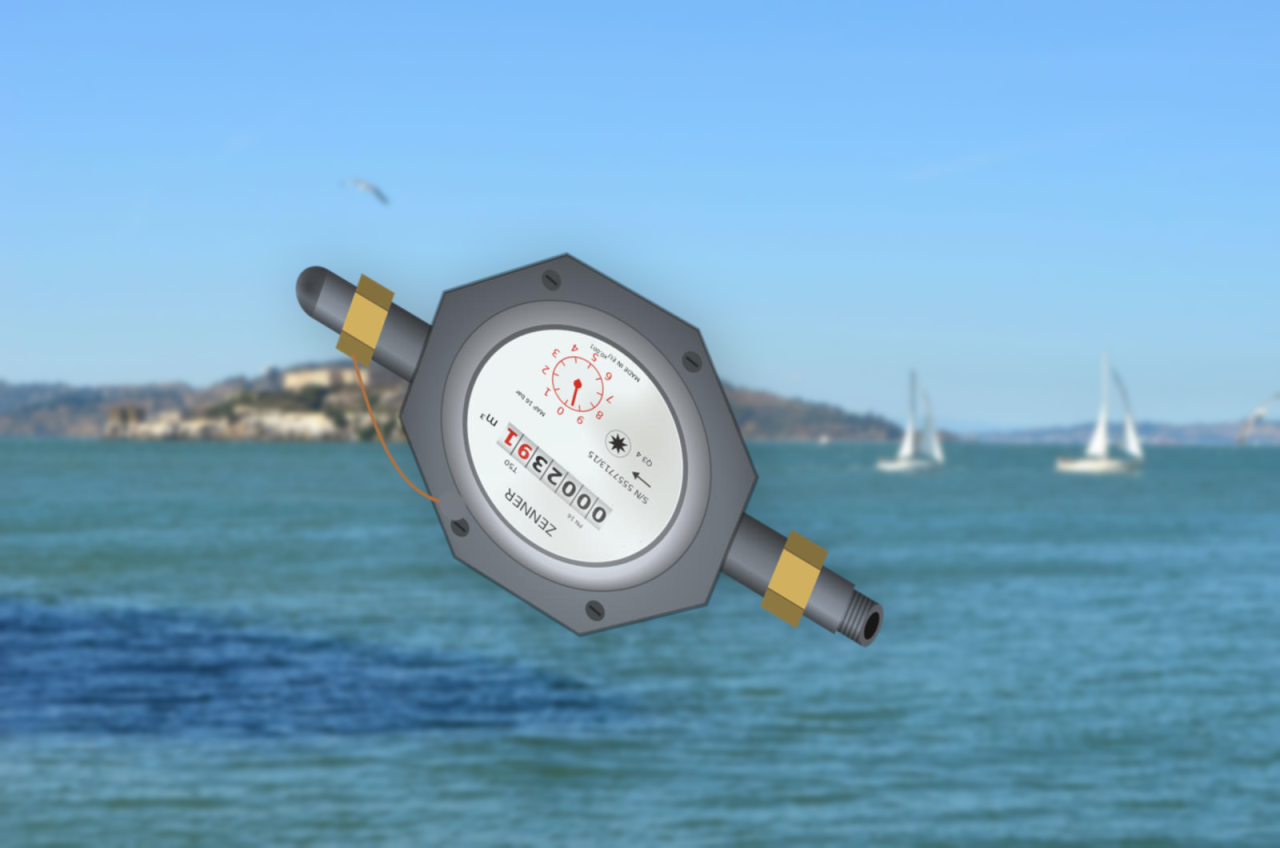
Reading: 23.909 m³
